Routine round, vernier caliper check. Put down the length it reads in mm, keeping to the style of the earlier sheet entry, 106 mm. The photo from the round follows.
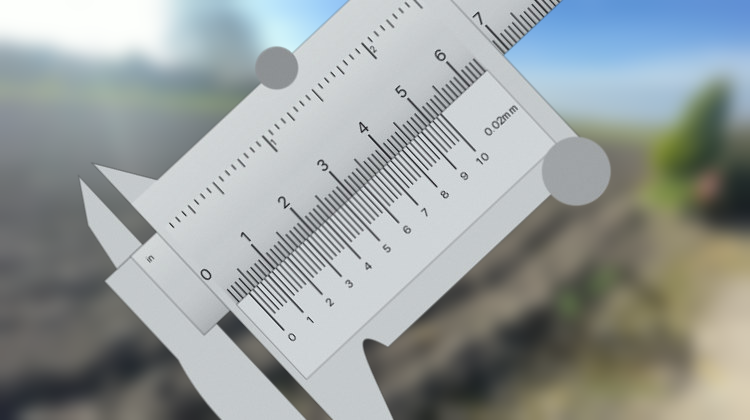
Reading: 3.5 mm
